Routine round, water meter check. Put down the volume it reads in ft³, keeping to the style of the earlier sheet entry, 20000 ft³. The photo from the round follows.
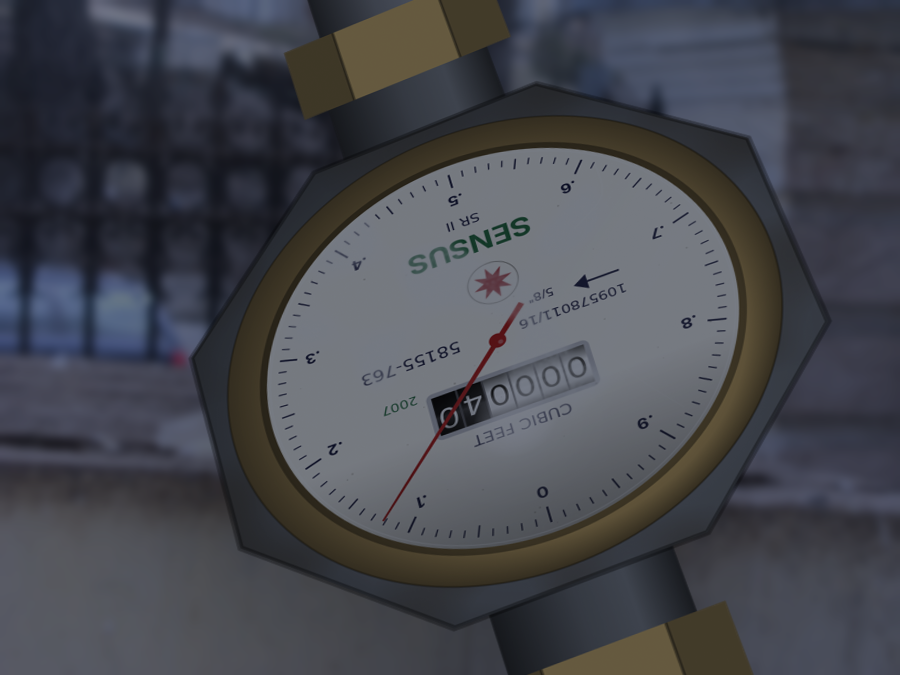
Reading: 40.12 ft³
